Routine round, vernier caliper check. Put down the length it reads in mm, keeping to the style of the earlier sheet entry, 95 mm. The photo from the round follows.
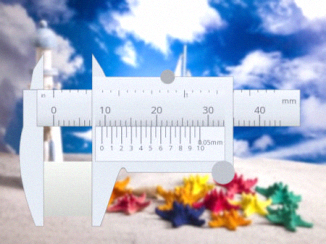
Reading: 9.4 mm
